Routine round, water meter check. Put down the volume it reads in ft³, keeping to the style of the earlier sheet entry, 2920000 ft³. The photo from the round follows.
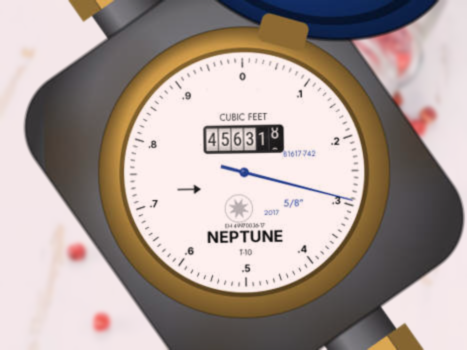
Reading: 456318.29 ft³
